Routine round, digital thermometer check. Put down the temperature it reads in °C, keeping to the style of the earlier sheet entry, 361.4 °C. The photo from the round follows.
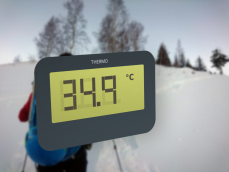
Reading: 34.9 °C
